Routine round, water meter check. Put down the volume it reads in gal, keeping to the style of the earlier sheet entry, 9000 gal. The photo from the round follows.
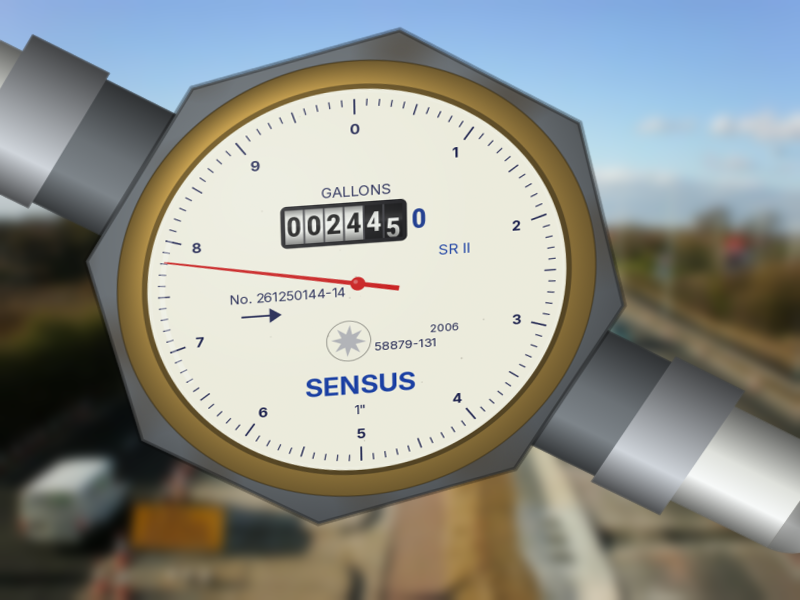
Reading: 24447.8 gal
